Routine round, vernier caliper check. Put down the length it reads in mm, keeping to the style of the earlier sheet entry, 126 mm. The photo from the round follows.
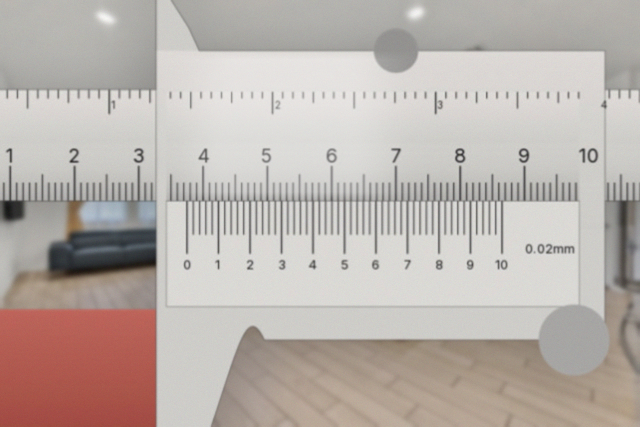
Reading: 37.5 mm
